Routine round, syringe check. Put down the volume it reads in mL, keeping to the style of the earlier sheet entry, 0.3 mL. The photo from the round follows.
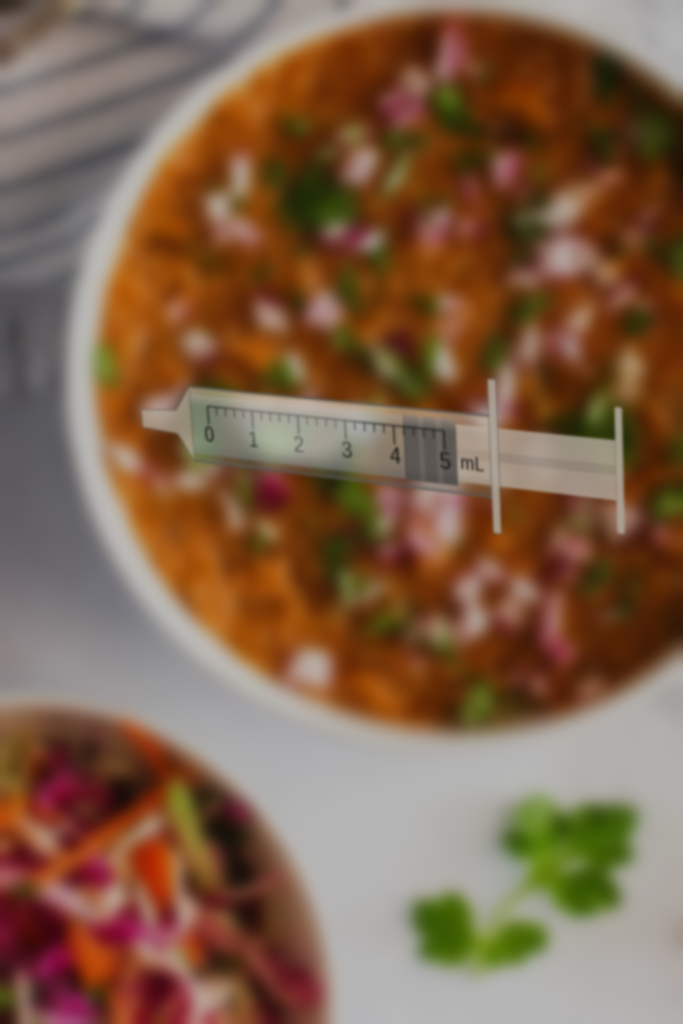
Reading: 4.2 mL
